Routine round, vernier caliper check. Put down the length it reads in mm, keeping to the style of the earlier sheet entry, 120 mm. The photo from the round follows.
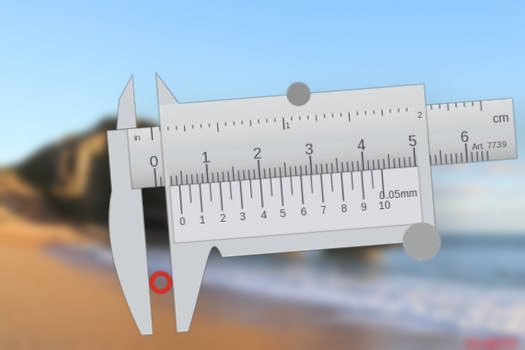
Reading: 4.5 mm
